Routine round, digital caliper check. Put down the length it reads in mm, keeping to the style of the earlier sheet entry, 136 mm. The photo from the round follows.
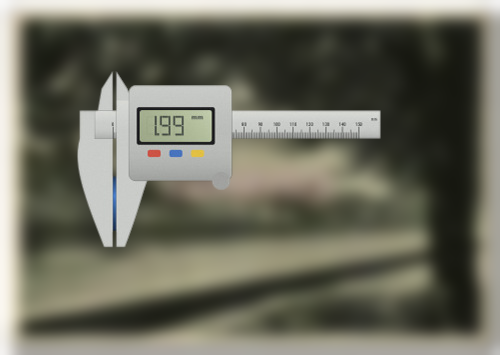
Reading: 1.99 mm
